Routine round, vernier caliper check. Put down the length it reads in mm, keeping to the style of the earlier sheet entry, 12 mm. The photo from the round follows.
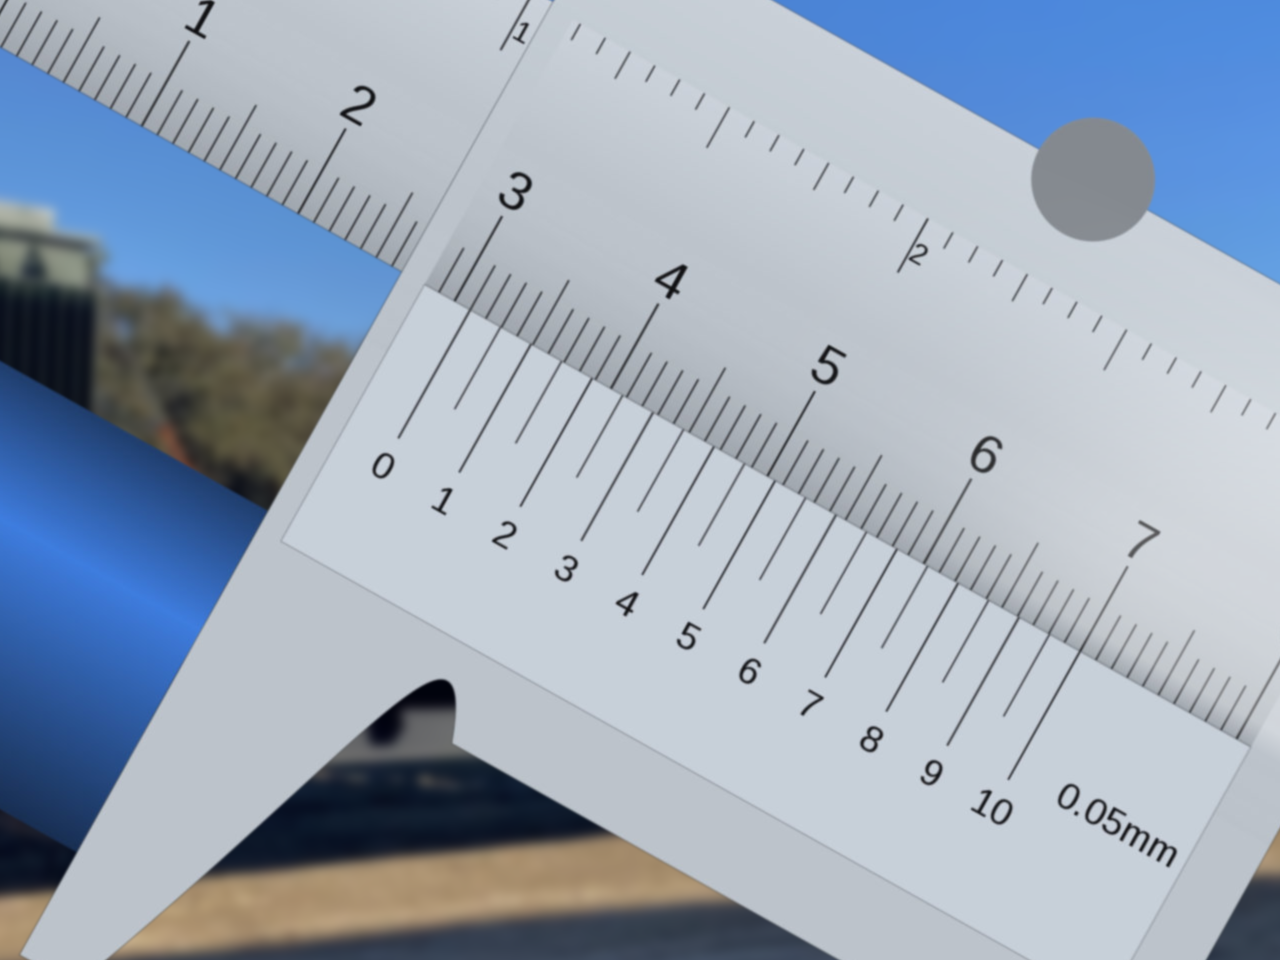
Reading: 31.0 mm
